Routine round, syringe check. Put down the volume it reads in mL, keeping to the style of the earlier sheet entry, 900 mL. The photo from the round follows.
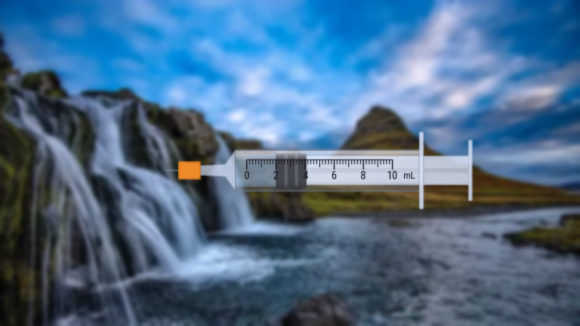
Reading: 2 mL
